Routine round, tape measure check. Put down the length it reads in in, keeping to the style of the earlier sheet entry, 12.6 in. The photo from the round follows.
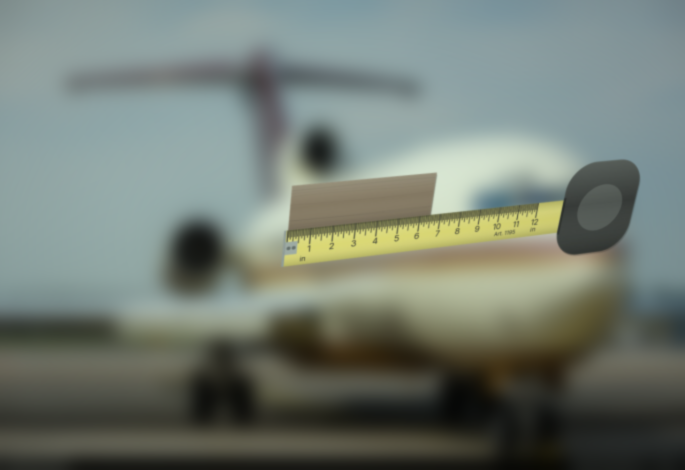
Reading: 6.5 in
